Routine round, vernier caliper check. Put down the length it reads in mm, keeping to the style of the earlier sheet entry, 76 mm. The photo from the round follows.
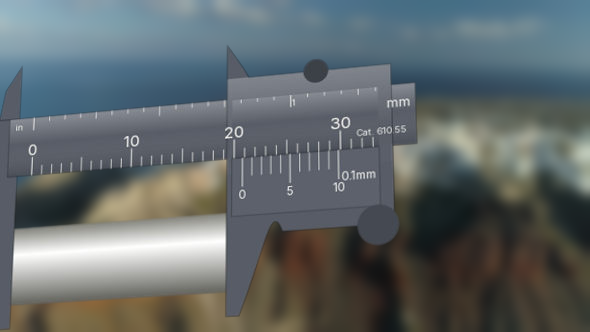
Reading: 20.8 mm
